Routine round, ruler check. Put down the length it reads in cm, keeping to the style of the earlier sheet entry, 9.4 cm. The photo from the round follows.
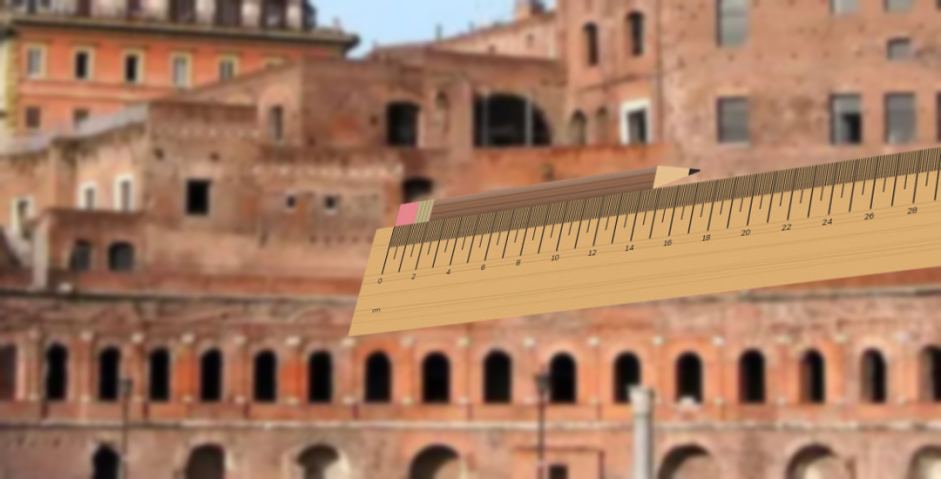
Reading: 17 cm
